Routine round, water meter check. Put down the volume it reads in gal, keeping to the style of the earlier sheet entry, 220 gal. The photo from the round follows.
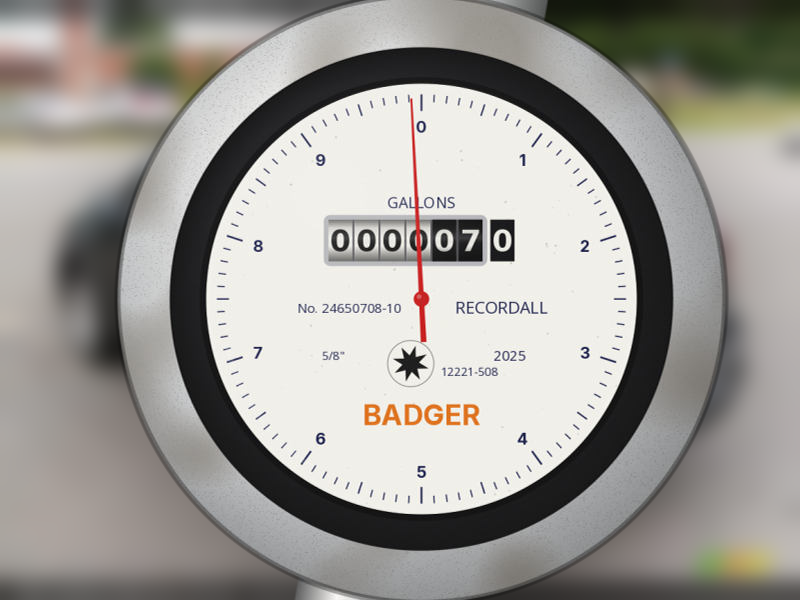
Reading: 69.9 gal
